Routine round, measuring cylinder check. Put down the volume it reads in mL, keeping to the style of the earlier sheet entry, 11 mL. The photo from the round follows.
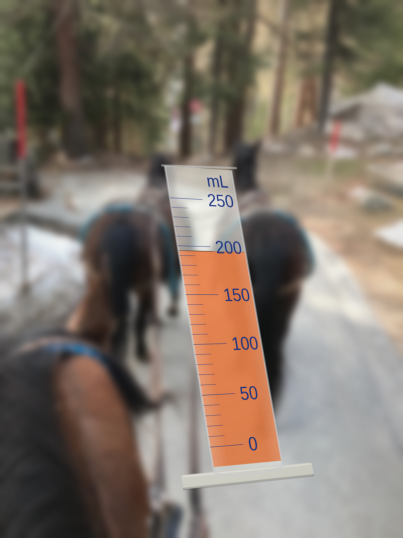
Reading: 195 mL
